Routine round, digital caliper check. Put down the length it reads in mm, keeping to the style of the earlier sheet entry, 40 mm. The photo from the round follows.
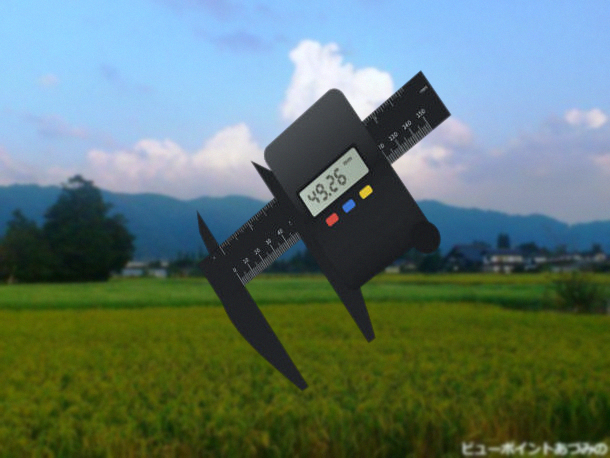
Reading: 49.26 mm
